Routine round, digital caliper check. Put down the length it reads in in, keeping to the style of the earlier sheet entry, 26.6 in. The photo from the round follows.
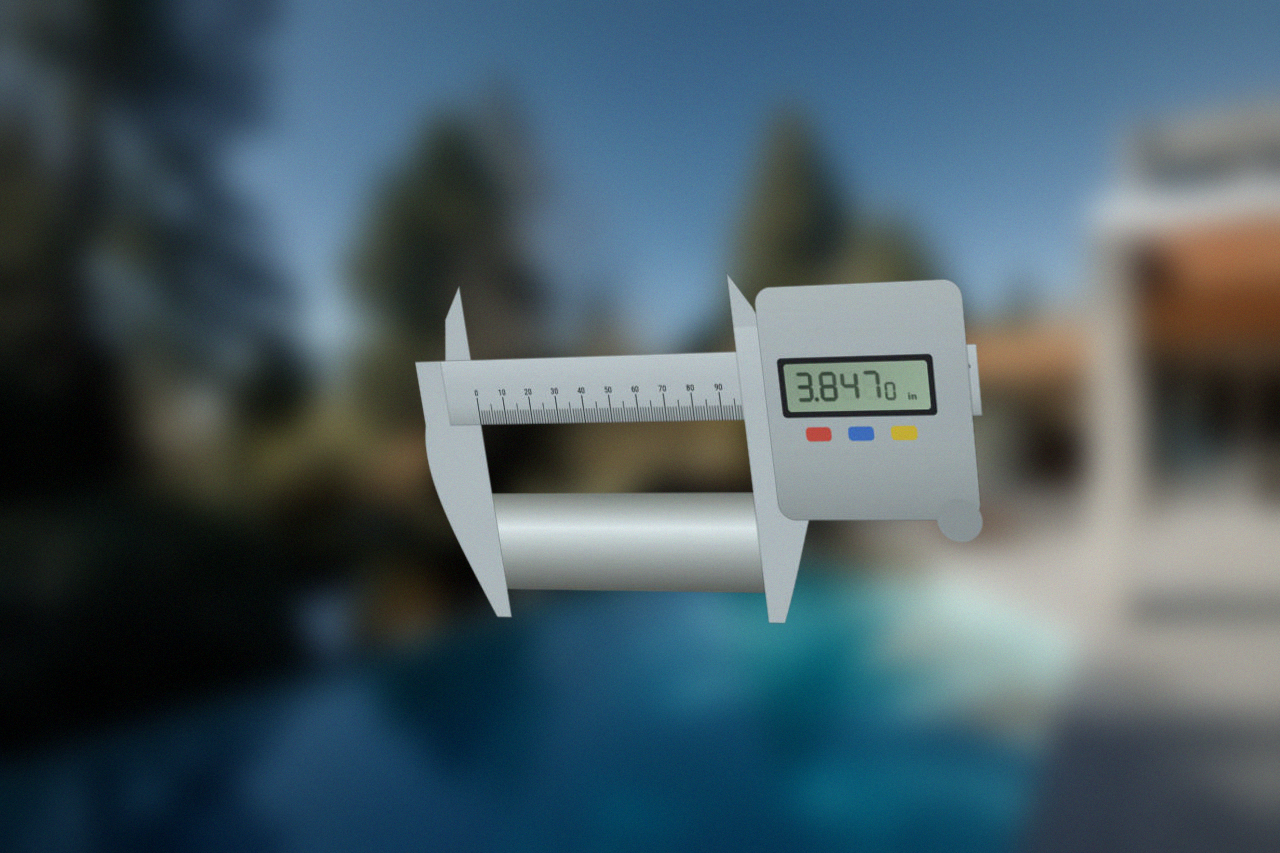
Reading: 3.8470 in
